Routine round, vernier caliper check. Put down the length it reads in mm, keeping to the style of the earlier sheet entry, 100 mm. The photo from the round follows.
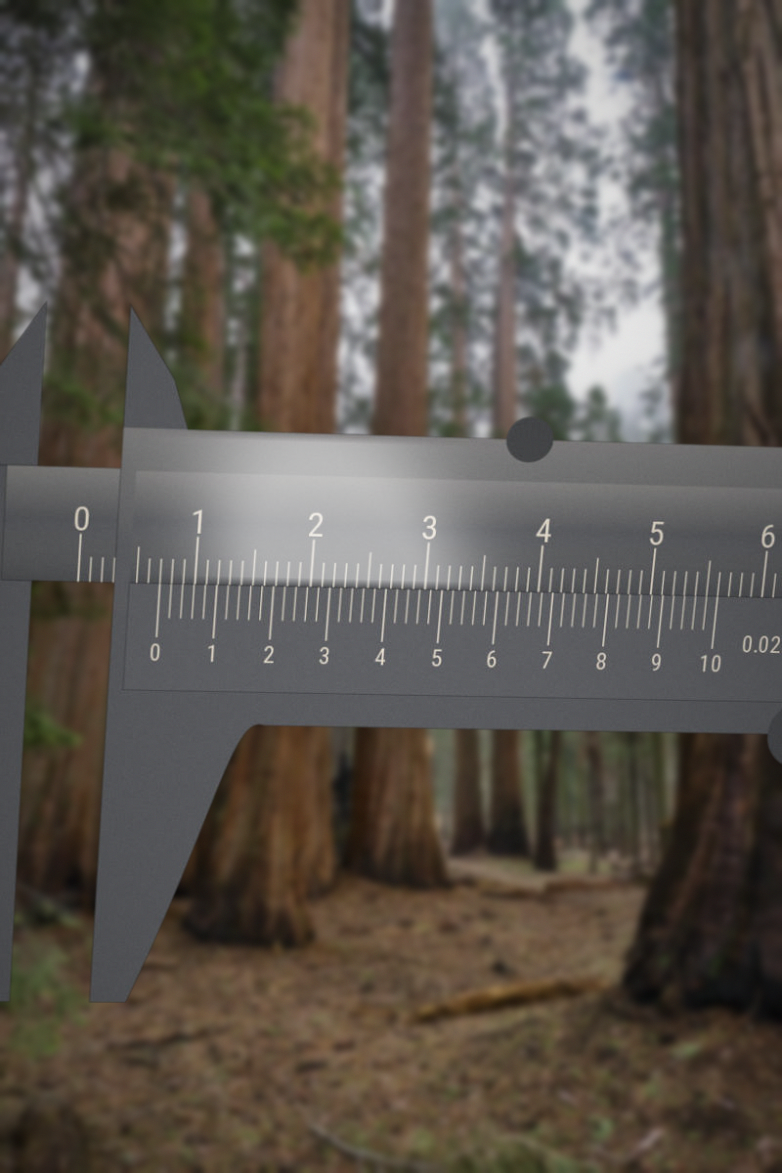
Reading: 7.0 mm
